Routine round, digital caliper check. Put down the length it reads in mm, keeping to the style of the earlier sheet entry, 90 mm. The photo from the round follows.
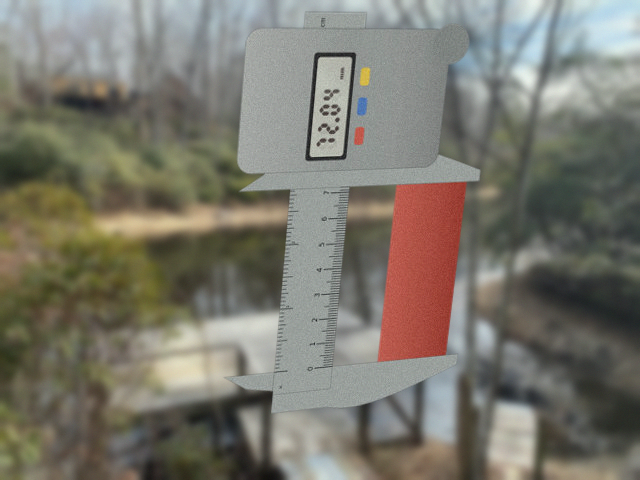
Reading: 72.04 mm
